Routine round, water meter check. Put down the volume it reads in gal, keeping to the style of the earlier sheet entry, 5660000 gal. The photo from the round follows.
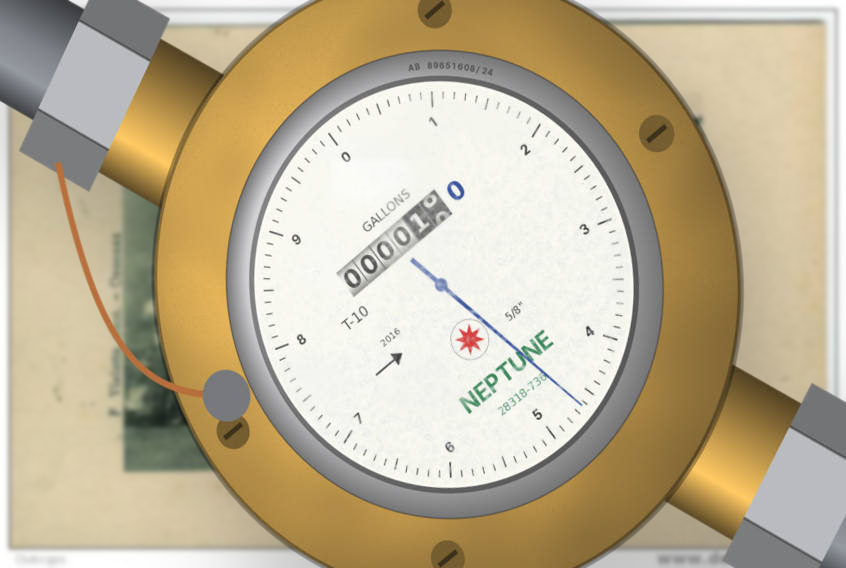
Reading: 184.6 gal
